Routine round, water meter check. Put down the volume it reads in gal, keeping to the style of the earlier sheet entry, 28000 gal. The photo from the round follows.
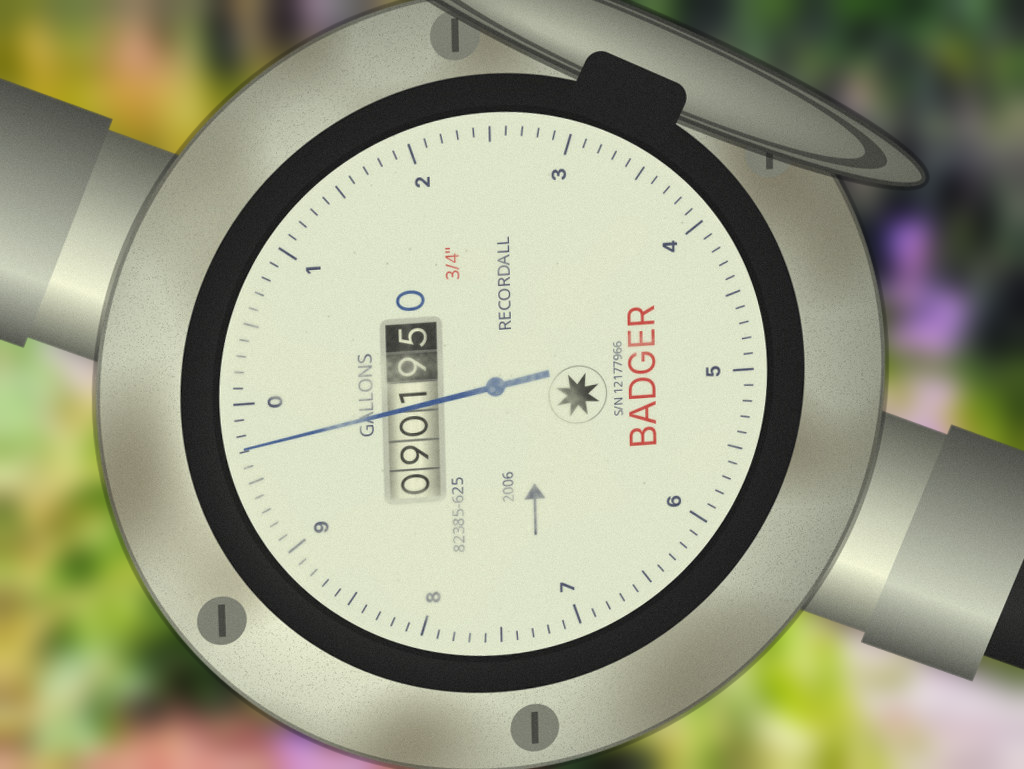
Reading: 901949.7 gal
